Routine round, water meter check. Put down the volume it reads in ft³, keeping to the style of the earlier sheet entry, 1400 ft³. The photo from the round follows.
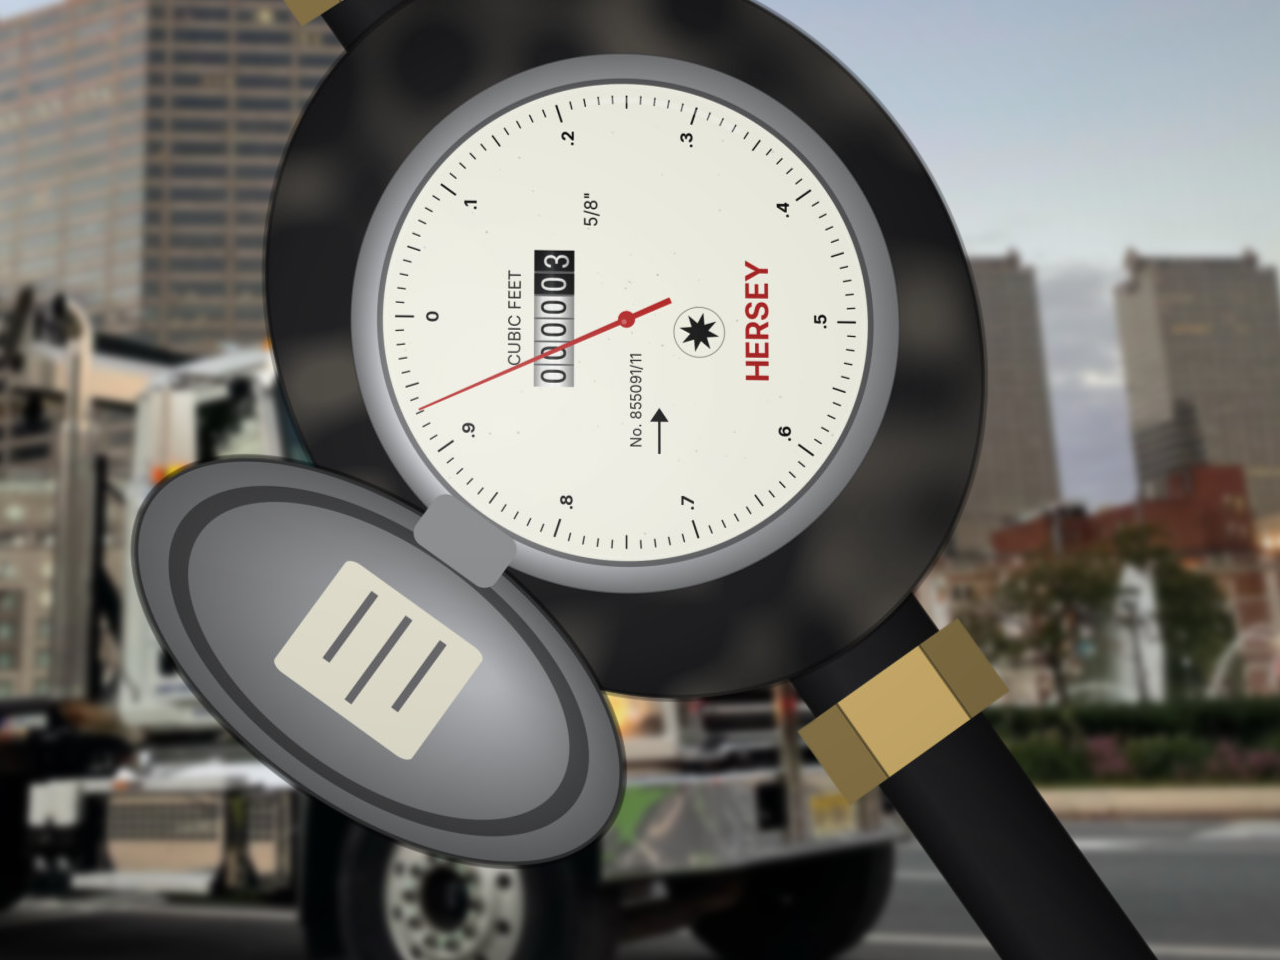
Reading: 2.93 ft³
